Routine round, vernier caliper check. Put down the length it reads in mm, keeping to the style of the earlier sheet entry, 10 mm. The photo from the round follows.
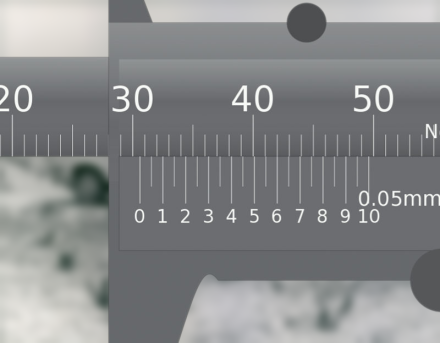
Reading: 30.6 mm
